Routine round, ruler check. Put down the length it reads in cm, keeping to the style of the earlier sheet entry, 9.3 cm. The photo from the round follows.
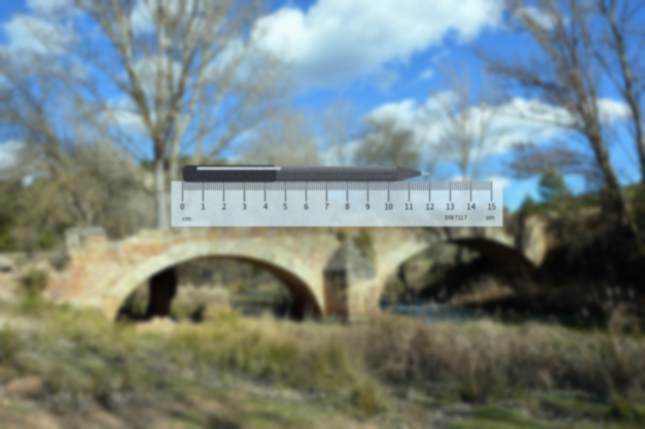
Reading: 12 cm
